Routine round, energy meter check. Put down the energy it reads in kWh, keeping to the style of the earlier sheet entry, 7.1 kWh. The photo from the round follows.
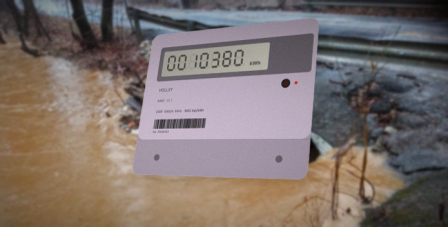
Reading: 10380 kWh
